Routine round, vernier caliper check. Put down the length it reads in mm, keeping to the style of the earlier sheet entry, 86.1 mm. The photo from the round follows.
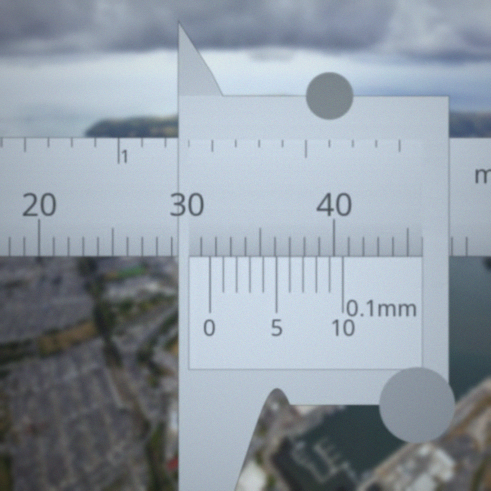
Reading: 31.6 mm
